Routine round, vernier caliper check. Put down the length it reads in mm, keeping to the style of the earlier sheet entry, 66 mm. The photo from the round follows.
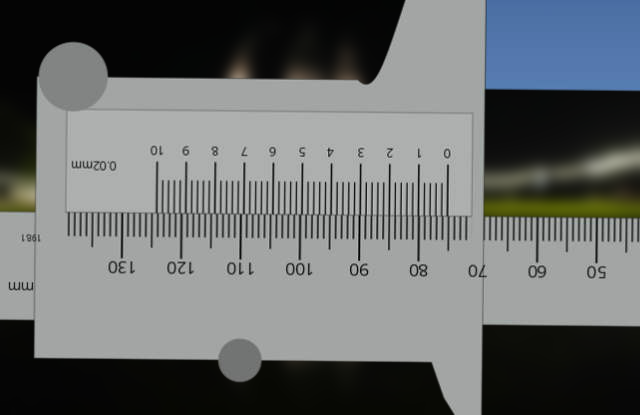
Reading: 75.2 mm
